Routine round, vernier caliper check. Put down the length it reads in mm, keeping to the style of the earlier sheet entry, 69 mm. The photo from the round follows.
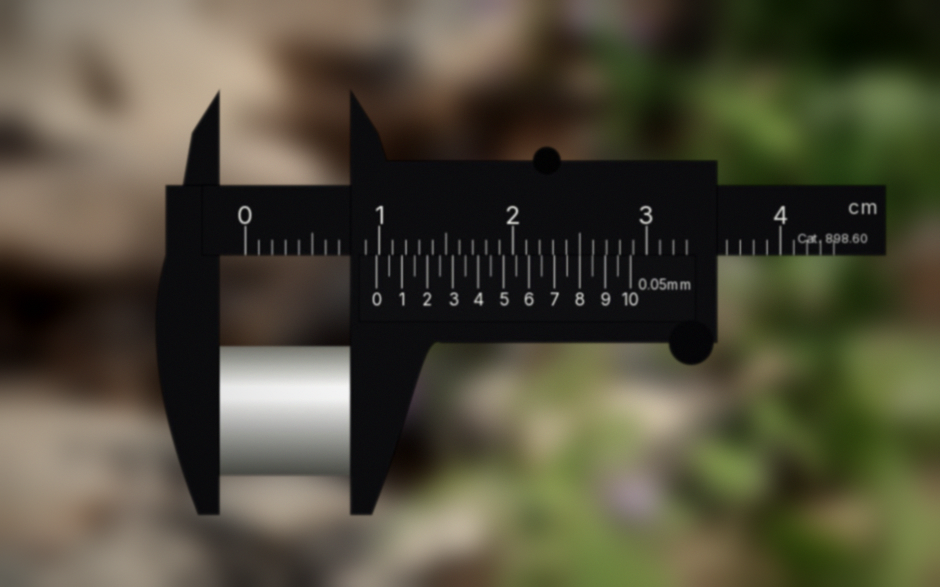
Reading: 9.8 mm
